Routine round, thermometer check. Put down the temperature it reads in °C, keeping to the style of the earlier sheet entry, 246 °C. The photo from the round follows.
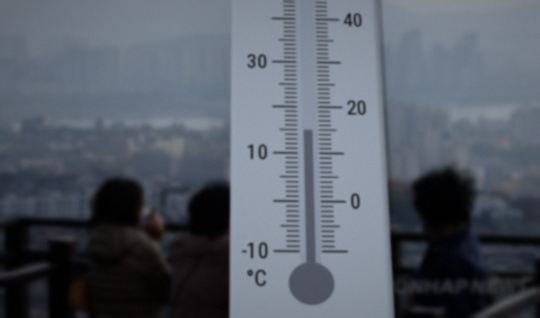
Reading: 15 °C
